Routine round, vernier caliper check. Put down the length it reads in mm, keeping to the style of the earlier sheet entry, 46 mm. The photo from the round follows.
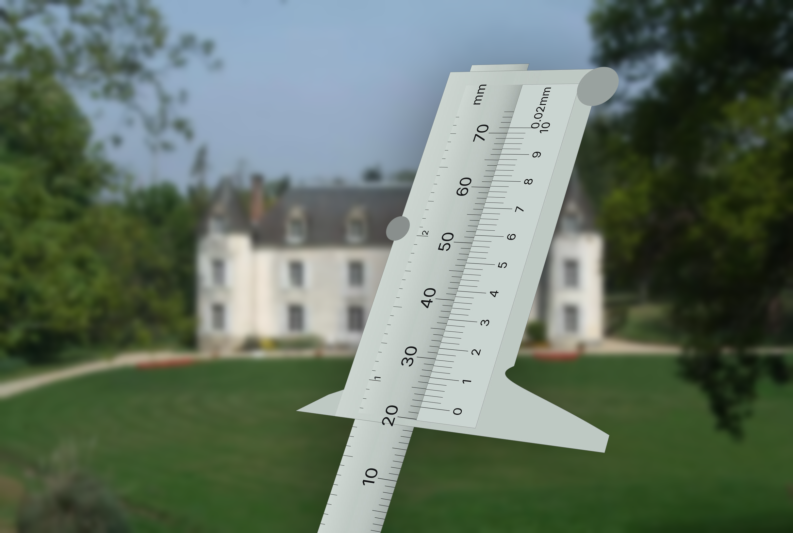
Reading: 22.0 mm
